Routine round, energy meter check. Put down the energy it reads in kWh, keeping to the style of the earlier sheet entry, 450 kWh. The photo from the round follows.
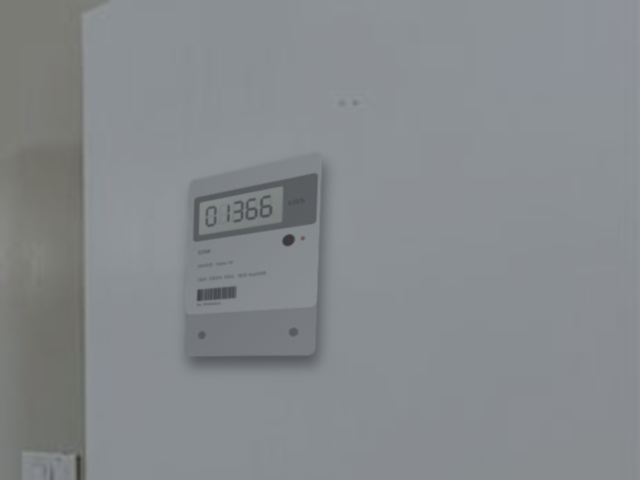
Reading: 1366 kWh
